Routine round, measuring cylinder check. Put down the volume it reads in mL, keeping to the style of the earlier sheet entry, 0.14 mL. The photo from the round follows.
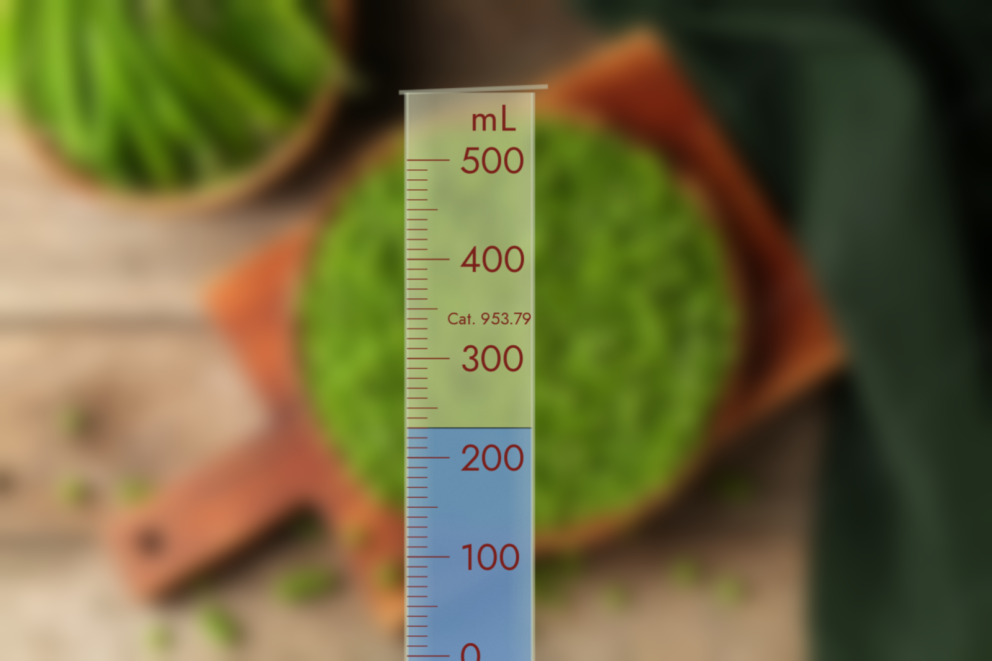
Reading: 230 mL
